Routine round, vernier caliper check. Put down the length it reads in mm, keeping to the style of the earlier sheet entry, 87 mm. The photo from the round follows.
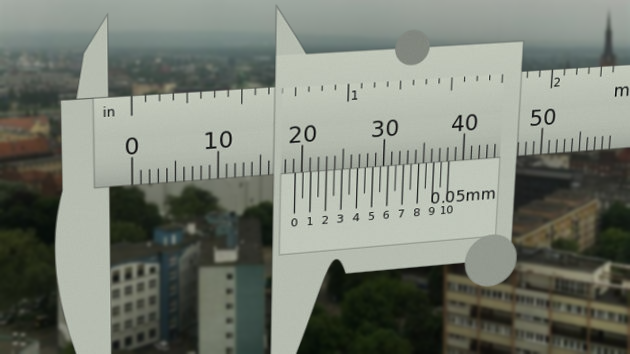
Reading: 19.2 mm
